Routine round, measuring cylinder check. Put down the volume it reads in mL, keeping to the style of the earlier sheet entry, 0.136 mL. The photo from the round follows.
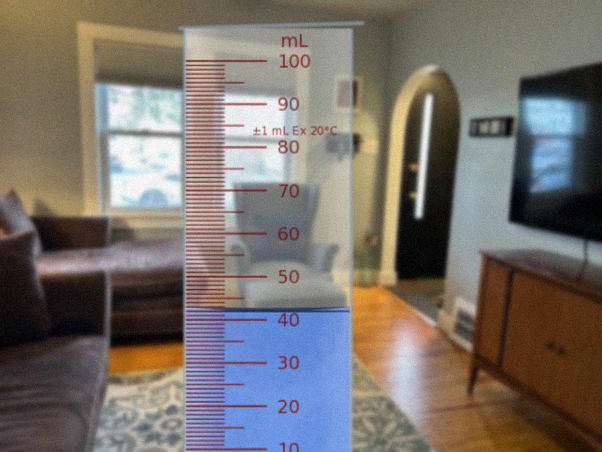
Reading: 42 mL
